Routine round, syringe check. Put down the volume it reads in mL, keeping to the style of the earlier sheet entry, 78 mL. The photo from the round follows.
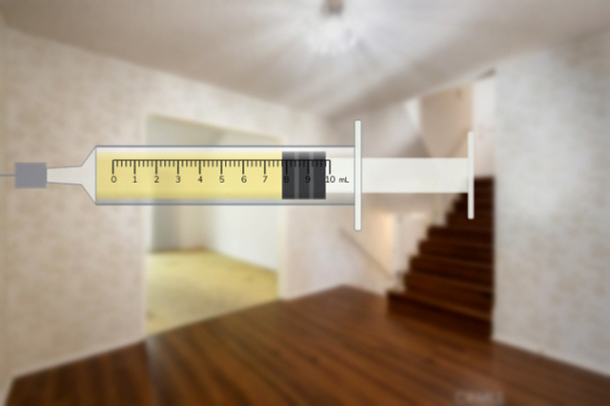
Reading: 7.8 mL
